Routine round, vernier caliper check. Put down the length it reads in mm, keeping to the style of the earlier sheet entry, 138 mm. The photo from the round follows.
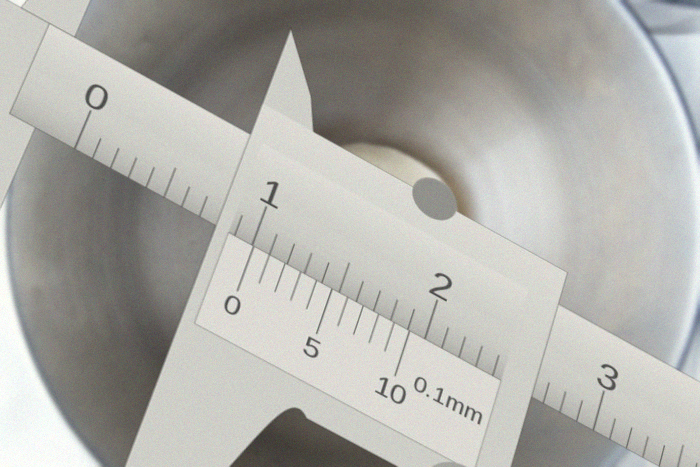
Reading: 10.1 mm
